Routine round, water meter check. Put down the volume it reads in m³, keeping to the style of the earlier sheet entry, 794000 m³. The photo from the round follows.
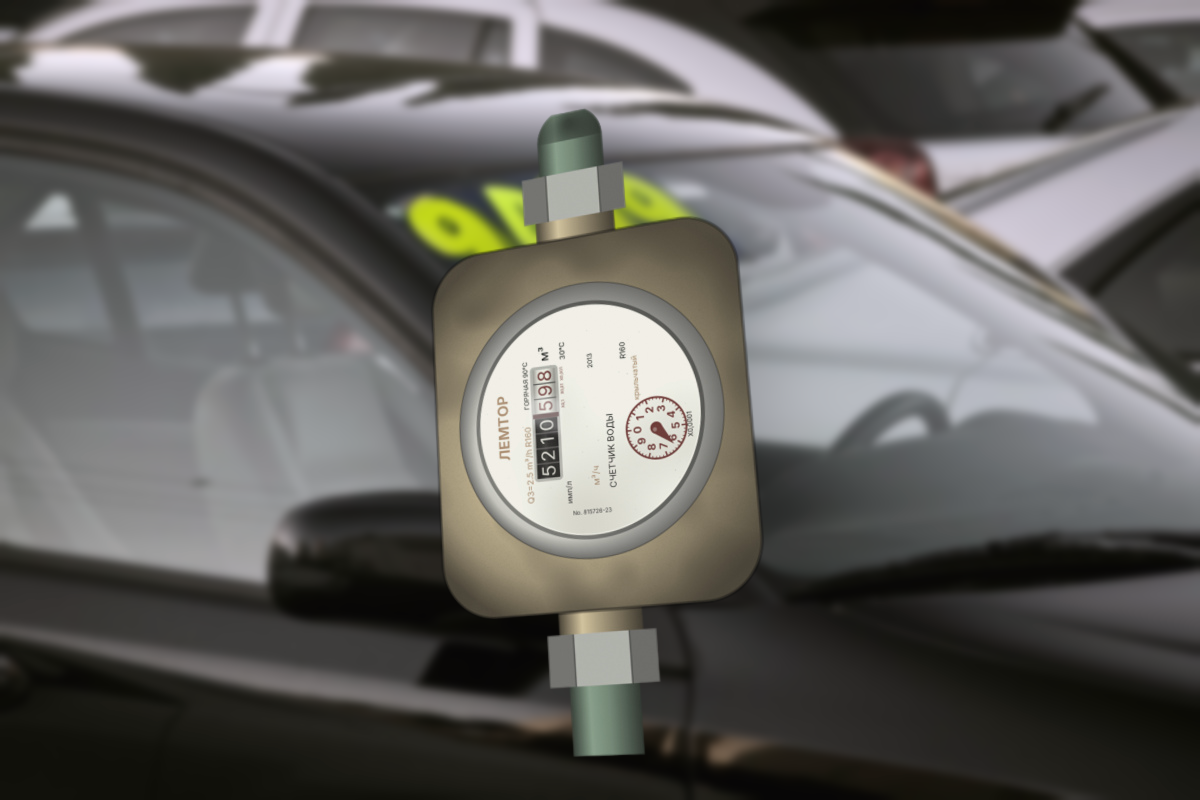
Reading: 5210.5986 m³
